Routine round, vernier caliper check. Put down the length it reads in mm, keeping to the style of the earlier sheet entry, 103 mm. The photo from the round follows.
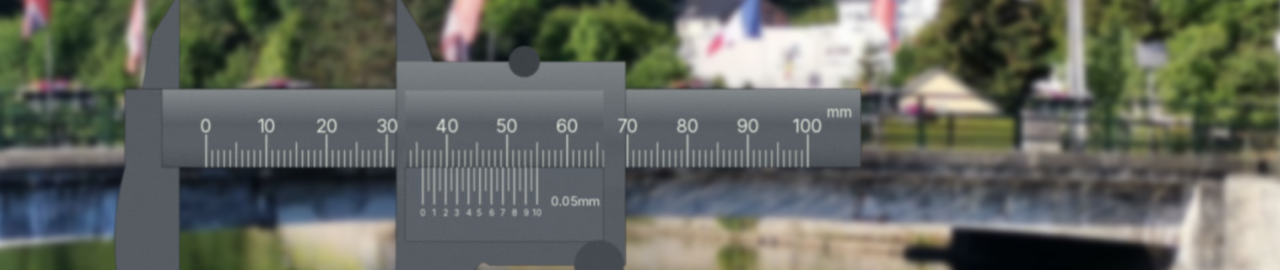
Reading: 36.0 mm
